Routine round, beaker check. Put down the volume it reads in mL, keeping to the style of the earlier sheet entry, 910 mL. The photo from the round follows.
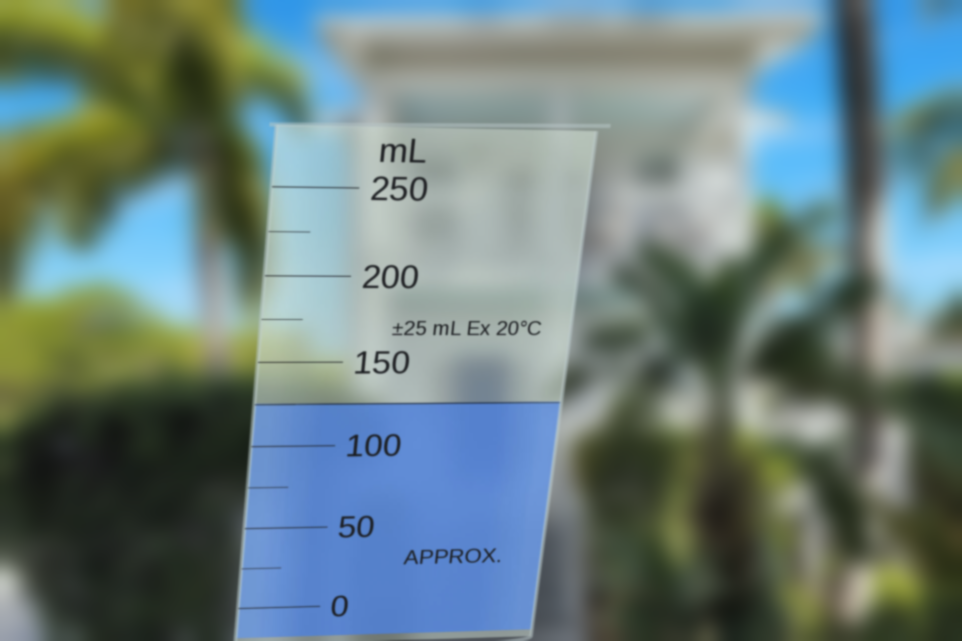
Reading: 125 mL
